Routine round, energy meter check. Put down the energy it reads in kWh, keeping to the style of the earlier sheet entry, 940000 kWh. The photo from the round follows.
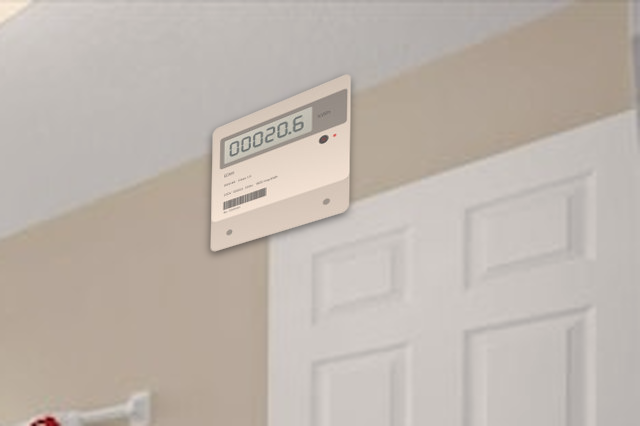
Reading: 20.6 kWh
